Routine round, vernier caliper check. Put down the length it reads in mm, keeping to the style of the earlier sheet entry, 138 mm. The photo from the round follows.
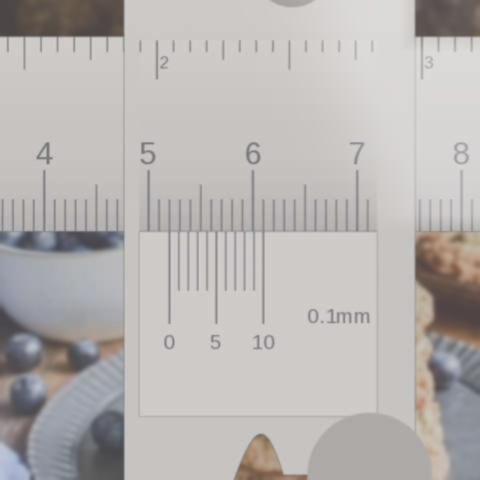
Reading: 52.0 mm
